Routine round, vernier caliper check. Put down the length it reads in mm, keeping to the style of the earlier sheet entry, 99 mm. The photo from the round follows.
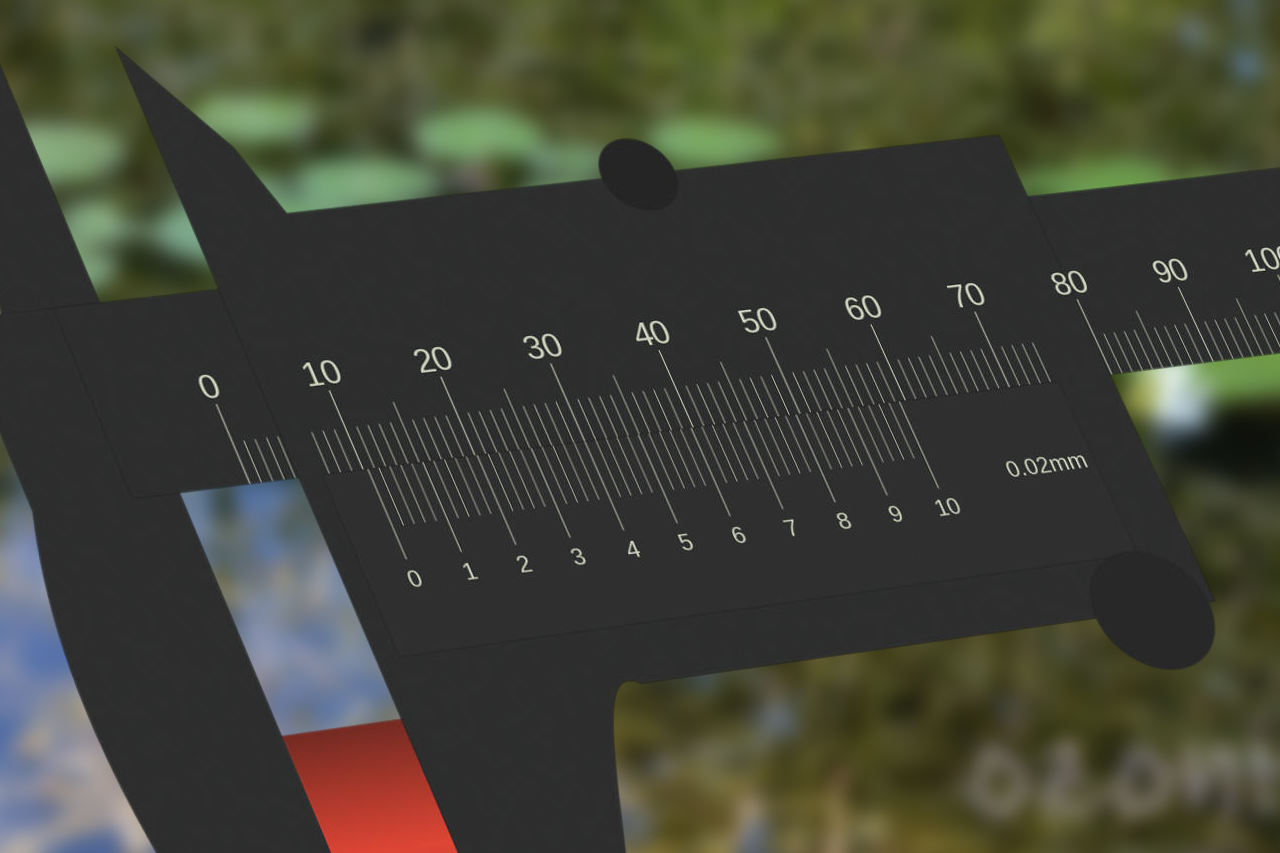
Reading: 10.4 mm
